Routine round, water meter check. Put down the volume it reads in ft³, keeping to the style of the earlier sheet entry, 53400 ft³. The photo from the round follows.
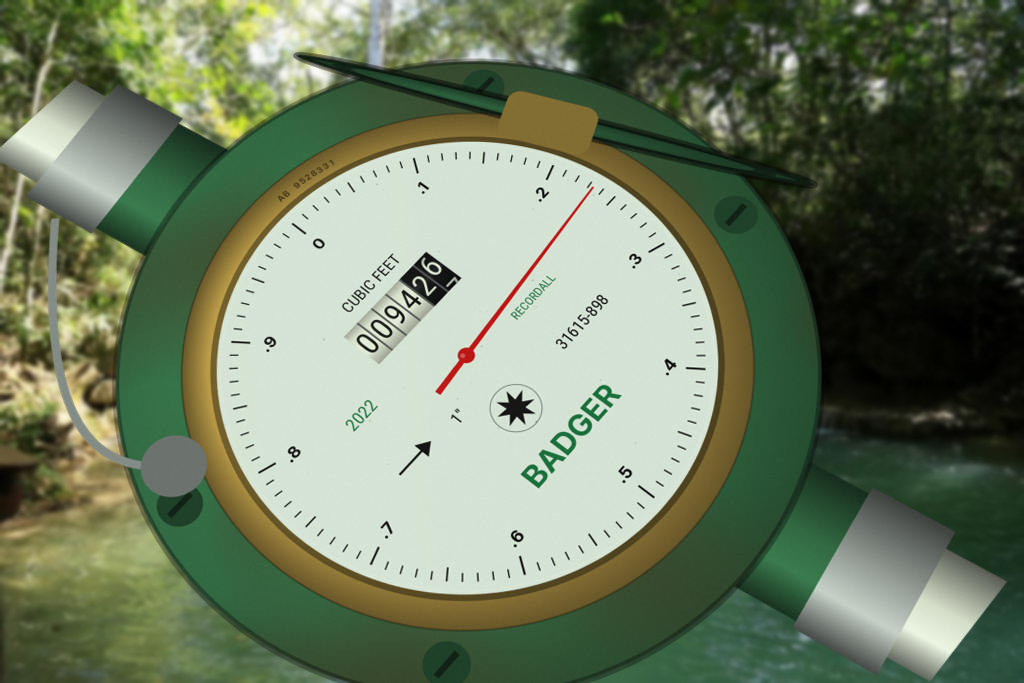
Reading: 9426.23 ft³
